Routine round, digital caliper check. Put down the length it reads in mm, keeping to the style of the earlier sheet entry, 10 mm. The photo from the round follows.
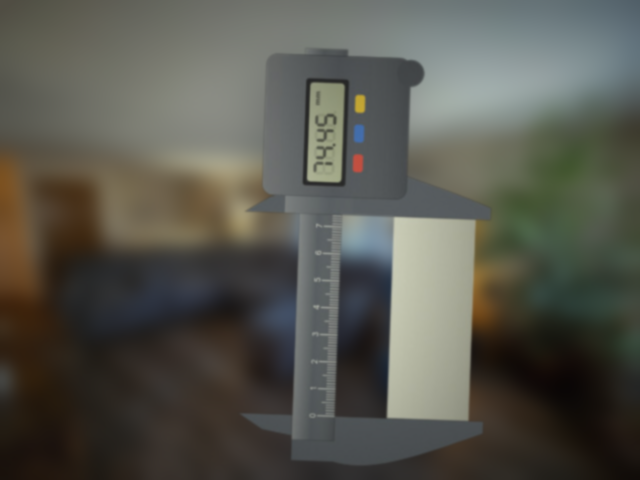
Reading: 74.45 mm
